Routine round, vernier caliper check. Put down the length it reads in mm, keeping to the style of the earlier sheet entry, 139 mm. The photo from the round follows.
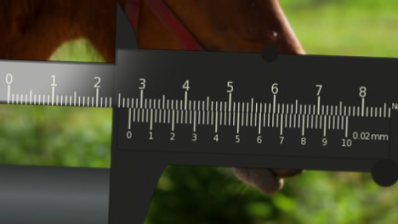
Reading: 27.5 mm
